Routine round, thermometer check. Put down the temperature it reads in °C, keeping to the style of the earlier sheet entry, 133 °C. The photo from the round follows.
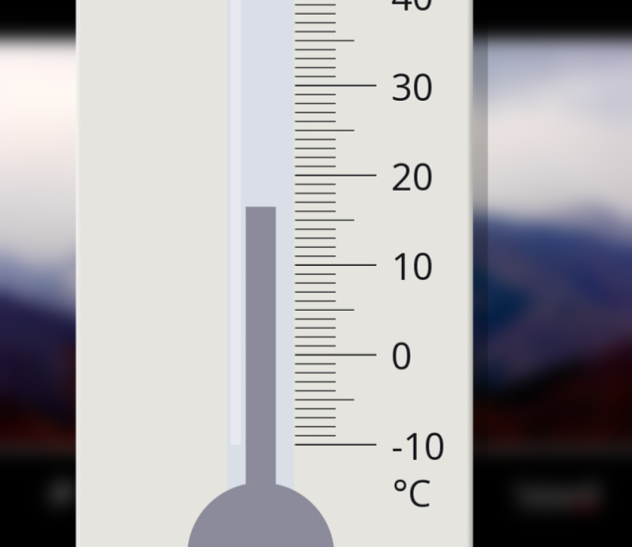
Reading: 16.5 °C
